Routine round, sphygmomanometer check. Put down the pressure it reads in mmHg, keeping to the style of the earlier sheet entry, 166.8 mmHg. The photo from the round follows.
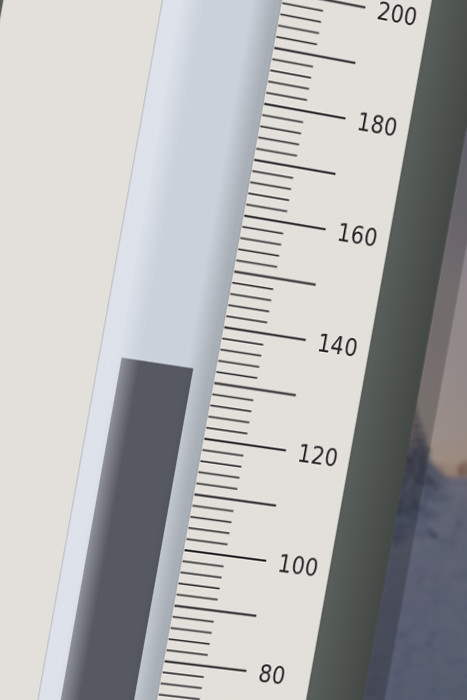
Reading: 132 mmHg
